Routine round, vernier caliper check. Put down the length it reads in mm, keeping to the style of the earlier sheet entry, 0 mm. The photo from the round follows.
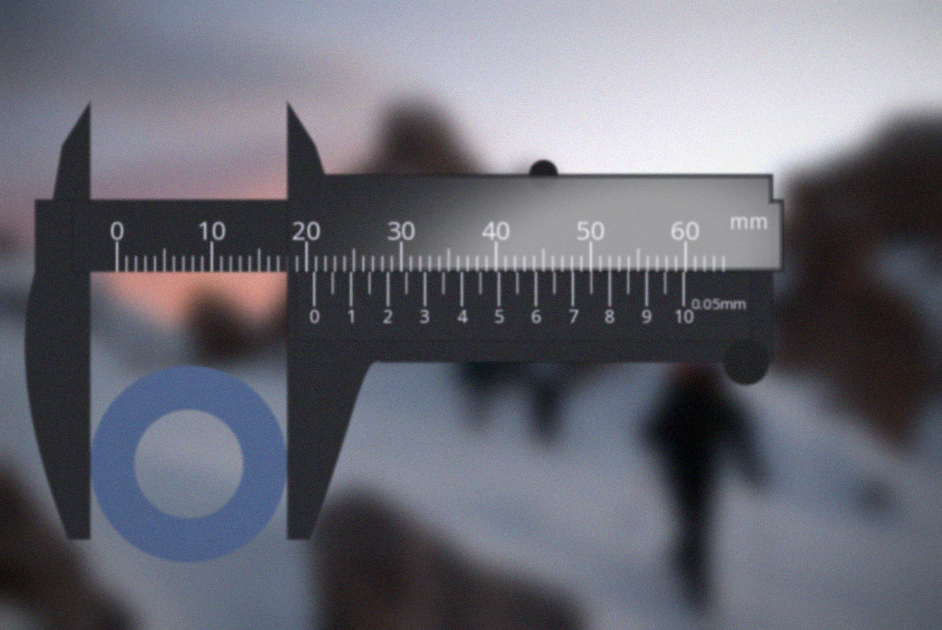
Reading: 20.8 mm
